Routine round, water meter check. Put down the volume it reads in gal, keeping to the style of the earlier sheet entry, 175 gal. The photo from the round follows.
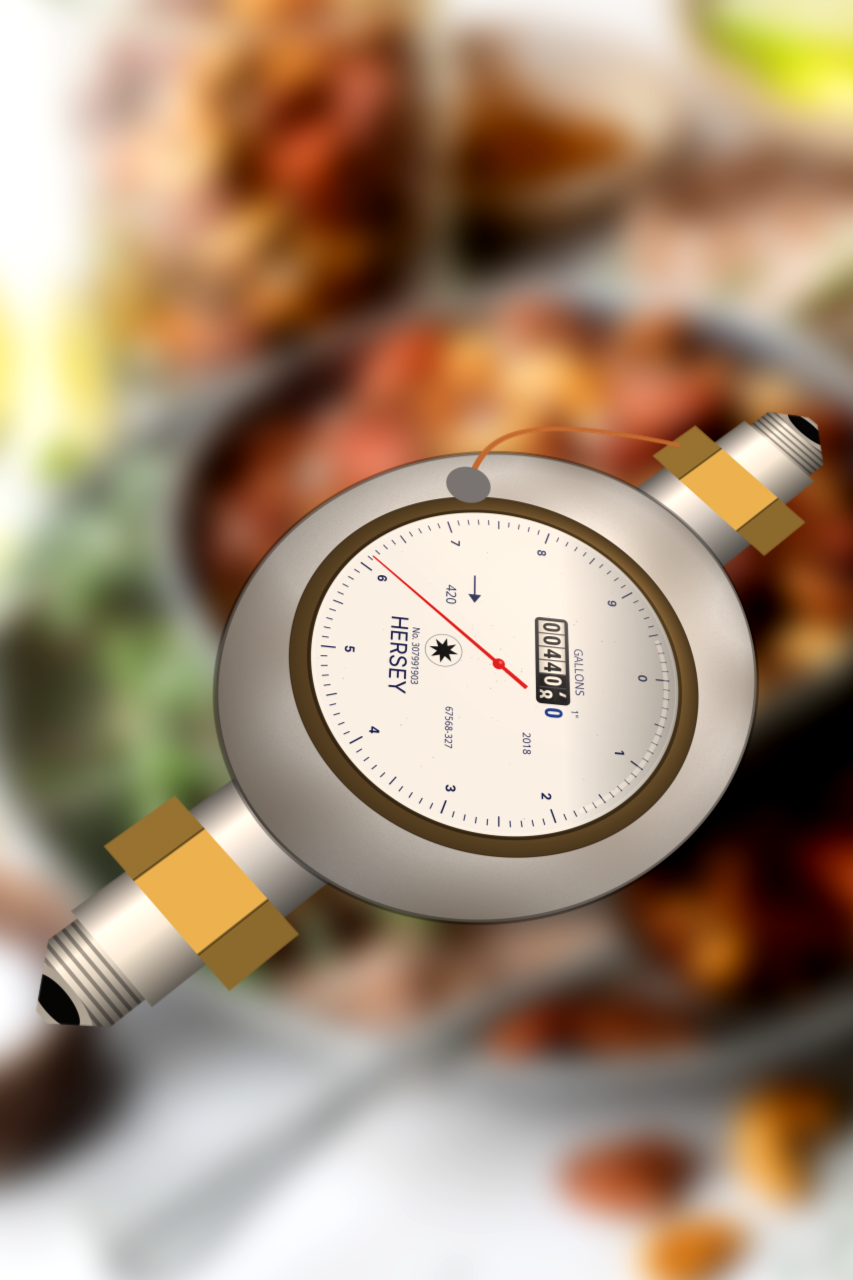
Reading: 44076.1 gal
